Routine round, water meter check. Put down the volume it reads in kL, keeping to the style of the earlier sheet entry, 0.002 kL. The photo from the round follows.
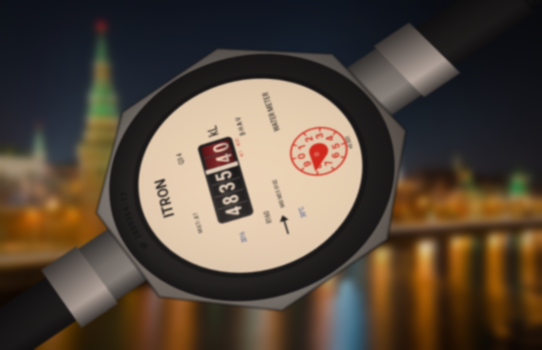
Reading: 4835.398 kL
